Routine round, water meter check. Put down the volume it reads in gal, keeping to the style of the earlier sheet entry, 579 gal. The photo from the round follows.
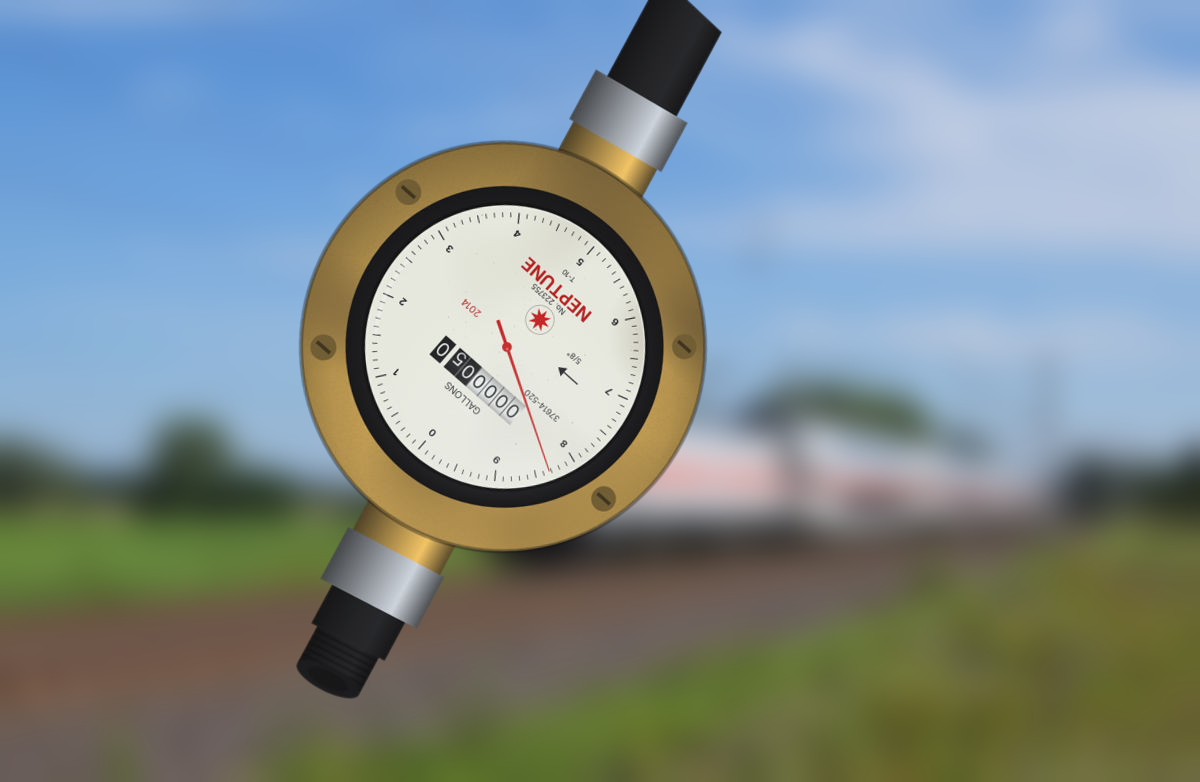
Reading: 48.3 gal
